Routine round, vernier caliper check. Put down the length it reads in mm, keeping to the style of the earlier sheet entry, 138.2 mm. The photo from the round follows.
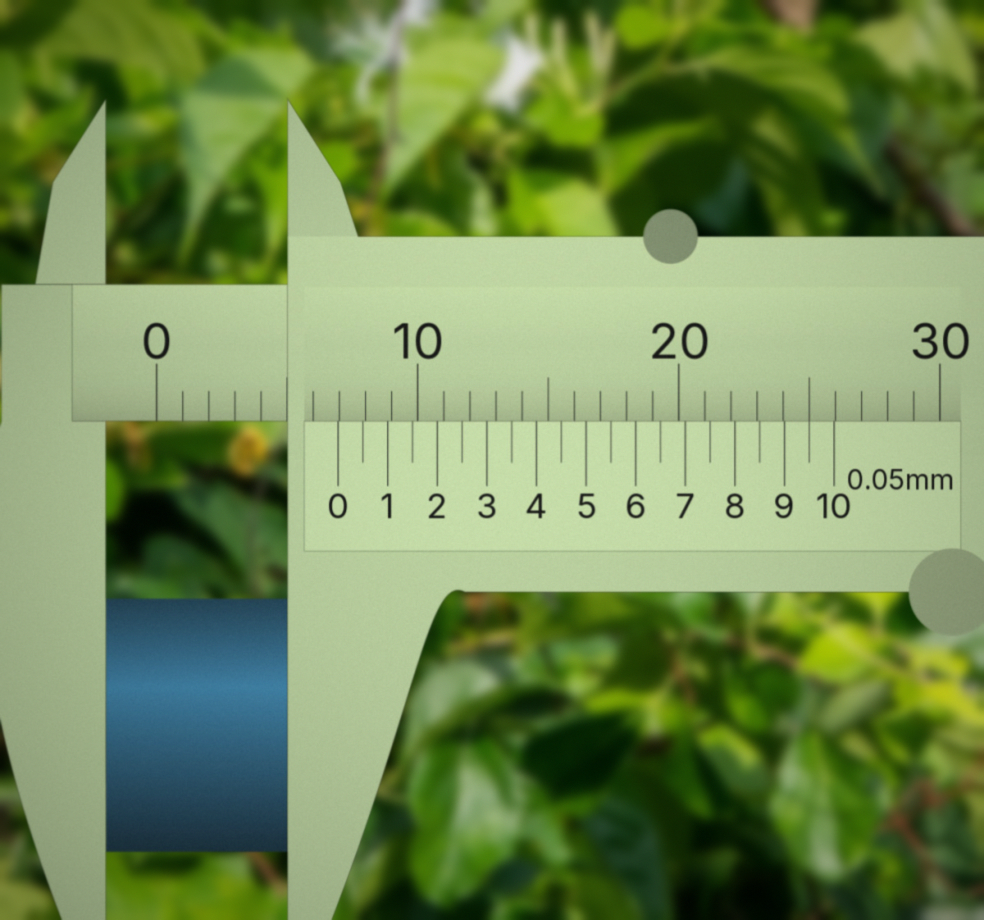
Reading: 6.95 mm
